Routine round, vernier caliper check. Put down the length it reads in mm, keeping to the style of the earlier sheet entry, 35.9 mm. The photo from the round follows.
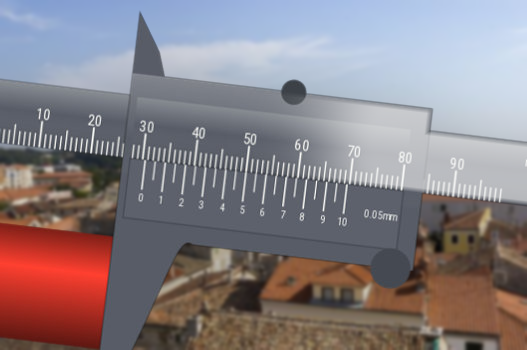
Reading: 30.5 mm
